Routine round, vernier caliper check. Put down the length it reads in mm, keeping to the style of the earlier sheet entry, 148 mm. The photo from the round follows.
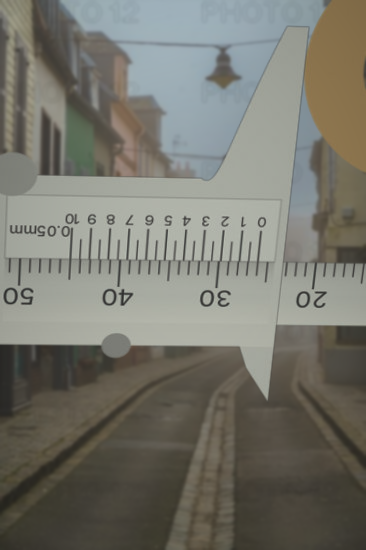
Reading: 26.0 mm
